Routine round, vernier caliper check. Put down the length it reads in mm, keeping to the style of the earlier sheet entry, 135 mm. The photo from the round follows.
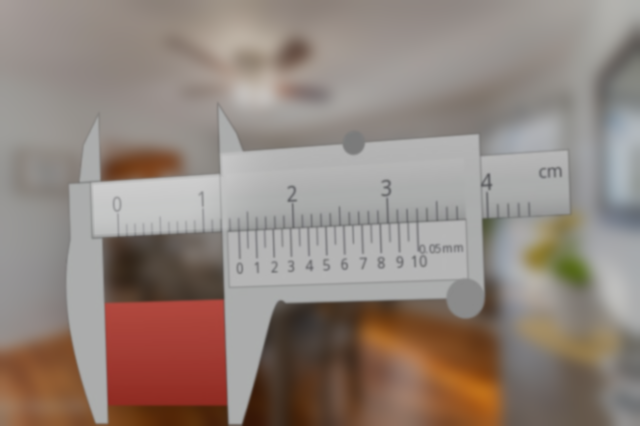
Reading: 14.0 mm
